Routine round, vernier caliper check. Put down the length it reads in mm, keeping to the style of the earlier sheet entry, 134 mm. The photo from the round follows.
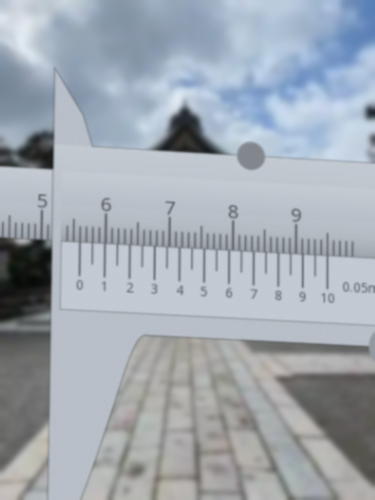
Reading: 56.0 mm
